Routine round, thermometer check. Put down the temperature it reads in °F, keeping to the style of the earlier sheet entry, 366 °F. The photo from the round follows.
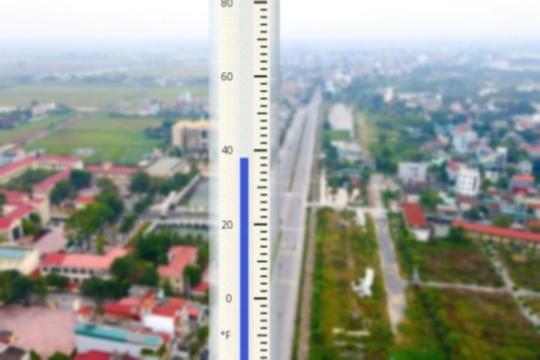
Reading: 38 °F
